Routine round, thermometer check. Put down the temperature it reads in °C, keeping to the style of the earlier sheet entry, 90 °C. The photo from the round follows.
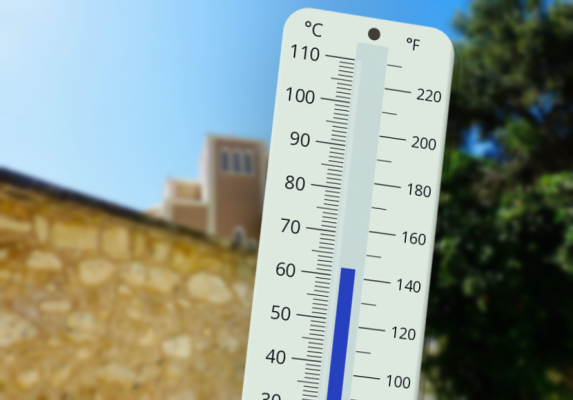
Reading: 62 °C
